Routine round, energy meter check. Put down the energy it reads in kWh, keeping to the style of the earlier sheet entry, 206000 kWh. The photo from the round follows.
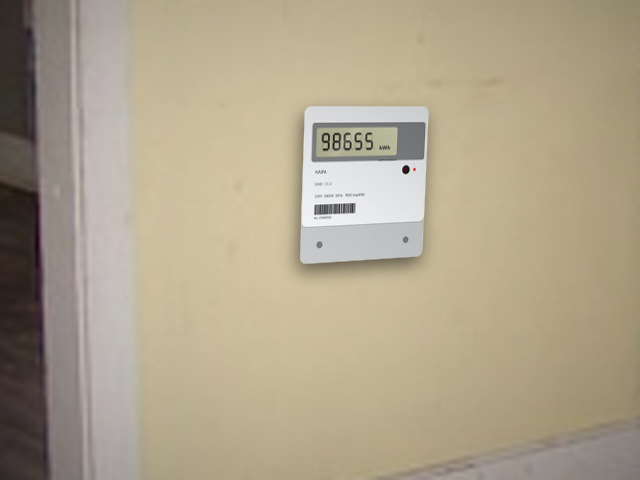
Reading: 98655 kWh
